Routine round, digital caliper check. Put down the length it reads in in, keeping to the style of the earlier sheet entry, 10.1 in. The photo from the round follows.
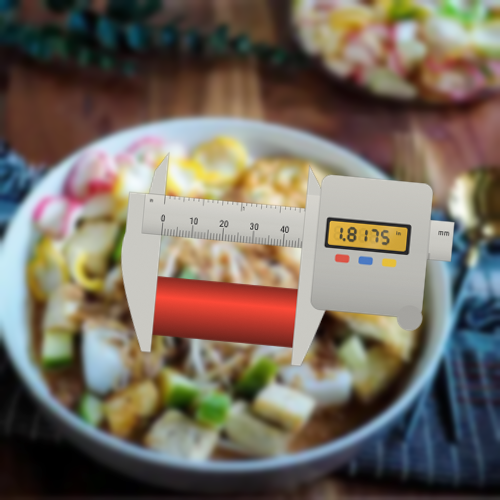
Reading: 1.8175 in
